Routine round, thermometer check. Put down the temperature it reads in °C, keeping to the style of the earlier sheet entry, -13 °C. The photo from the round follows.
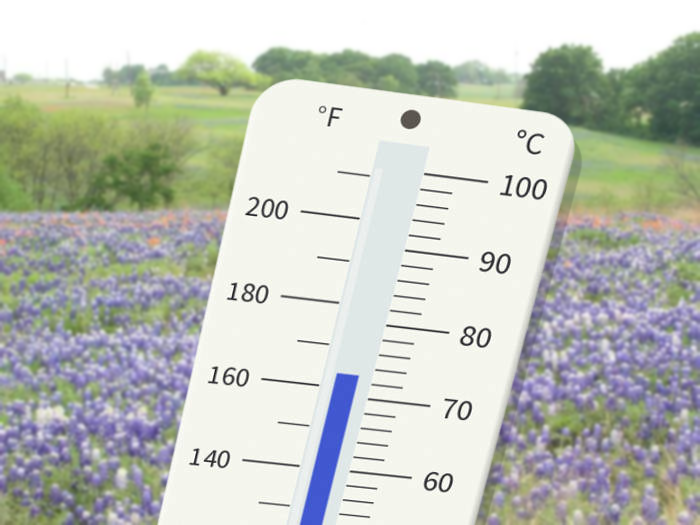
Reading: 73 °C
